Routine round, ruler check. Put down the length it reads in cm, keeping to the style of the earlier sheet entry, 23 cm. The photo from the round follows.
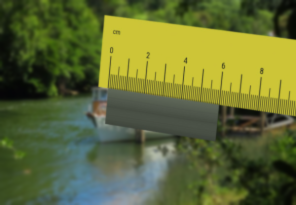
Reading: 6 cm
